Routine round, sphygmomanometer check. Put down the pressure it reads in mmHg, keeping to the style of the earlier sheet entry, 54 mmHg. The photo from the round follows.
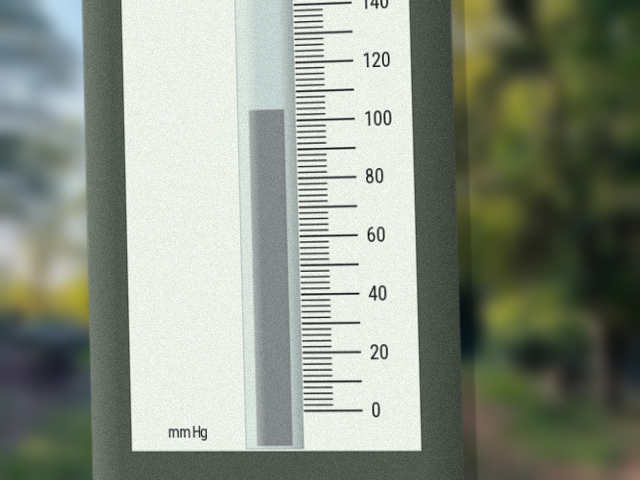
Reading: 104 mmHg
